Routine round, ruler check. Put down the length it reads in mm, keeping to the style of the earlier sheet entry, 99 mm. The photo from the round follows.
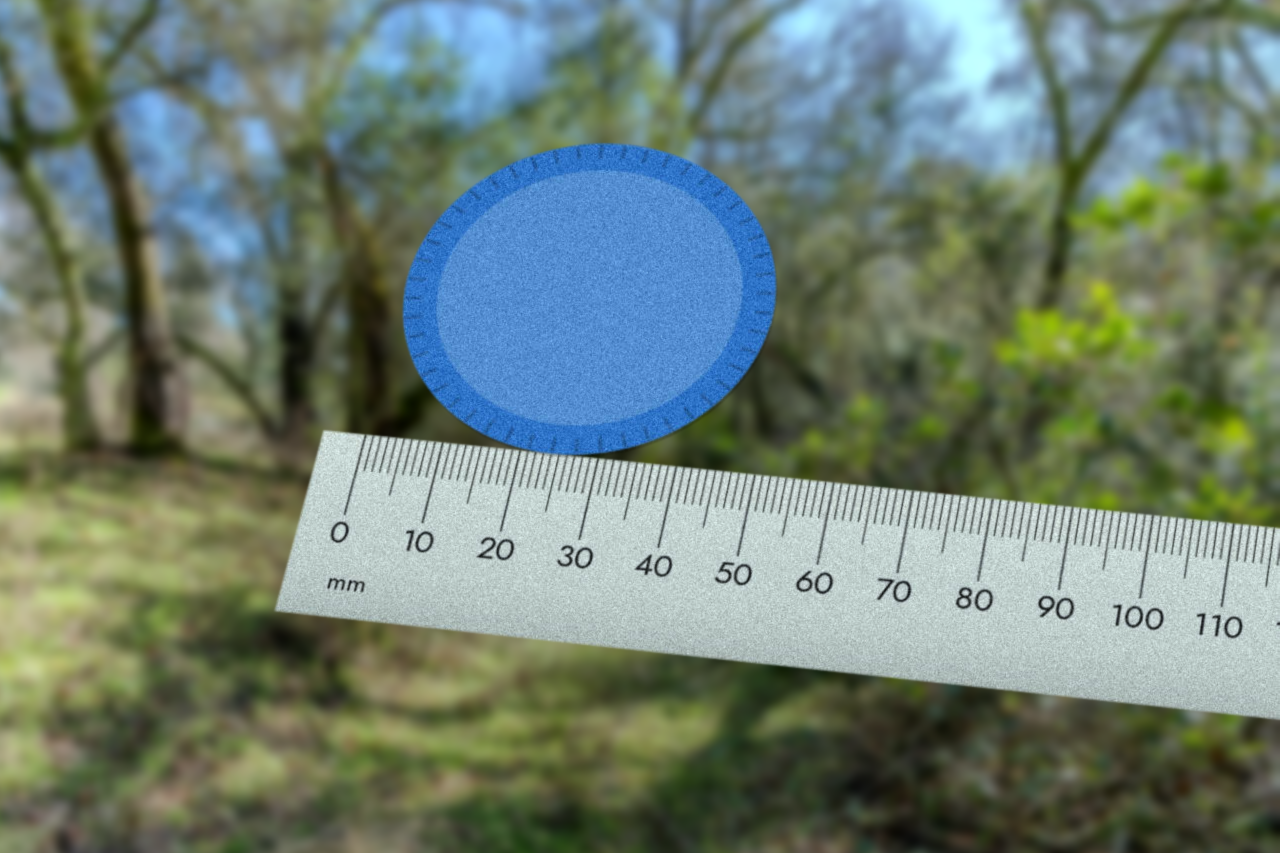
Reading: 48 mm
